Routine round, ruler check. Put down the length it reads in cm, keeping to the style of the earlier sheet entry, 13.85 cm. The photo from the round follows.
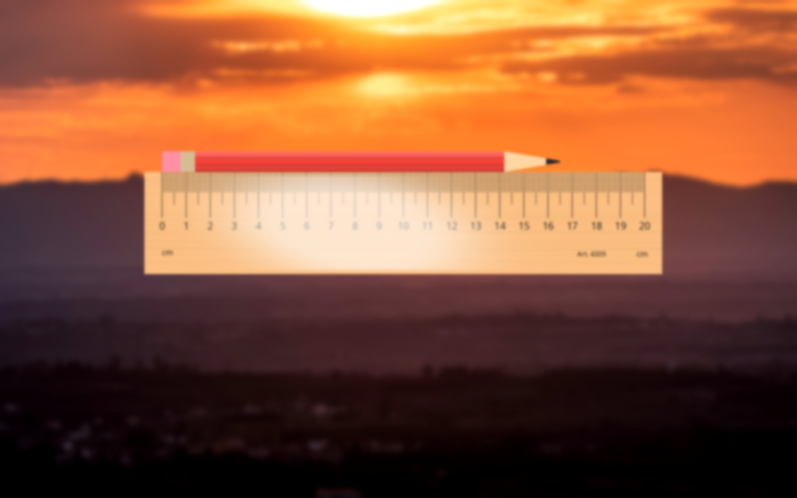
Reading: 16.5 cm
